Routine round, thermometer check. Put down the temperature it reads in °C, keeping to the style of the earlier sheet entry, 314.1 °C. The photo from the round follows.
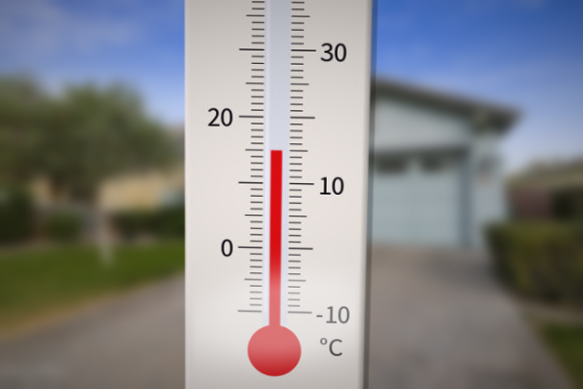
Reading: 15 °C
